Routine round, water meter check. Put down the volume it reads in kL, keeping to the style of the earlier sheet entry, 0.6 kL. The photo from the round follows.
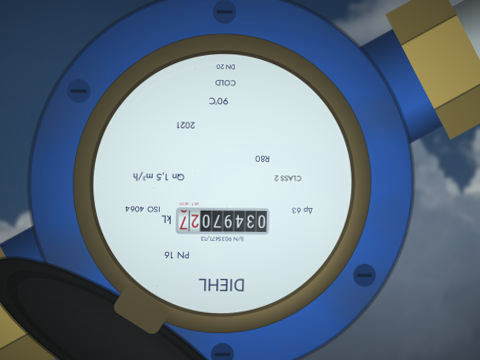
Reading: 34970.27 kL
